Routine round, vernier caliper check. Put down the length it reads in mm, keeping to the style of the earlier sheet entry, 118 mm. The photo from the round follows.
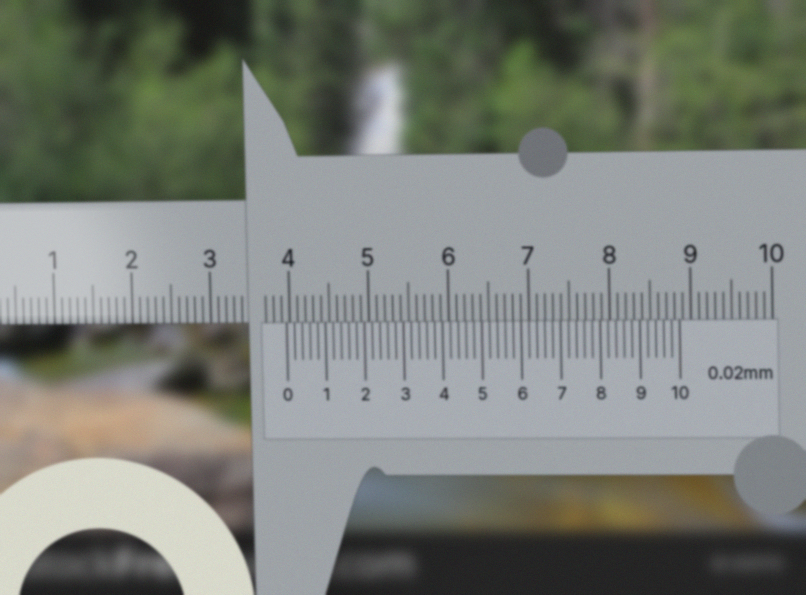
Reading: 39.6 mm
